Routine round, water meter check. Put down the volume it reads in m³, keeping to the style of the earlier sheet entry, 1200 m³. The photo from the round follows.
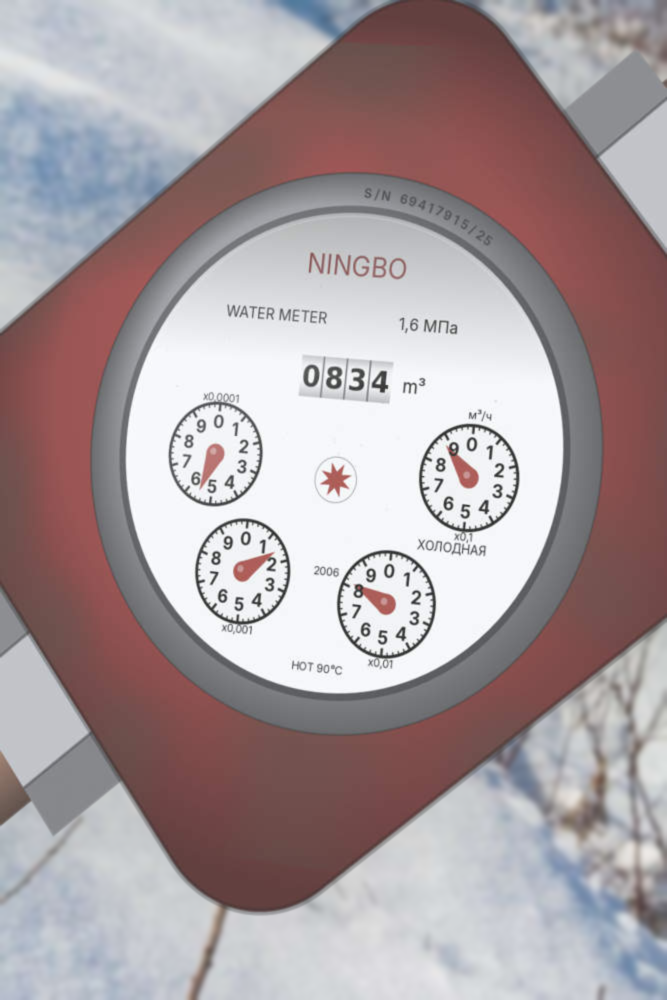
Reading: 834.8815 m³
